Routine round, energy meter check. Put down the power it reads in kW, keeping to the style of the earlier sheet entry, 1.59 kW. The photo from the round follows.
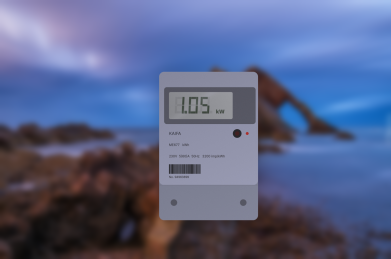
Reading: 1.05 kW
